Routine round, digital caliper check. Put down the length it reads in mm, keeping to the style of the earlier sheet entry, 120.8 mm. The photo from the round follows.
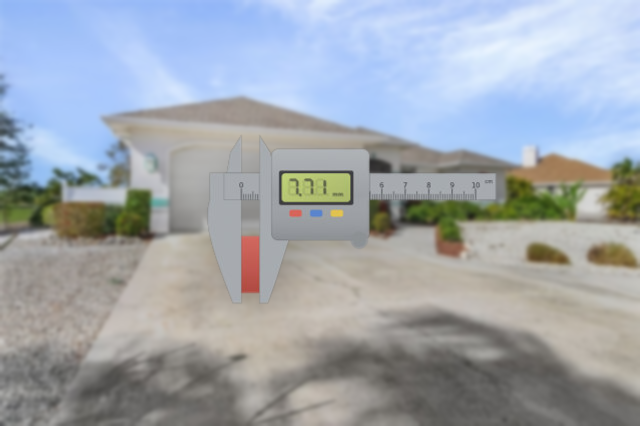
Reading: 7.71 mm
